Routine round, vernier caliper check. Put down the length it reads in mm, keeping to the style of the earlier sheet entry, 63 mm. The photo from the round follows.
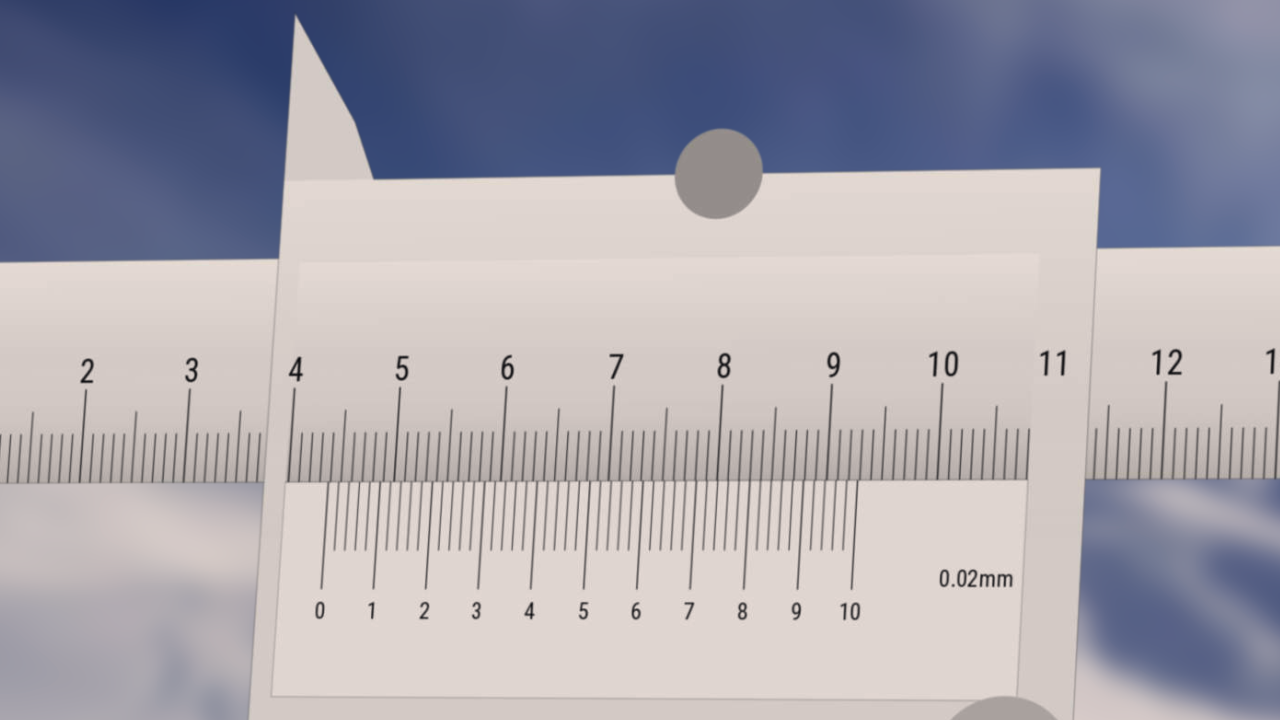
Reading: 43.8 mm
